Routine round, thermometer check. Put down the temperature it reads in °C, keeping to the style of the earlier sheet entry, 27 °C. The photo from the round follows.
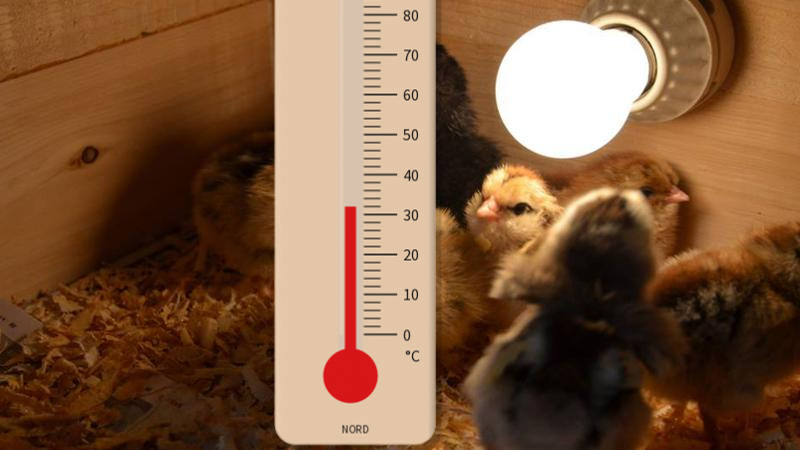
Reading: 32 °C
